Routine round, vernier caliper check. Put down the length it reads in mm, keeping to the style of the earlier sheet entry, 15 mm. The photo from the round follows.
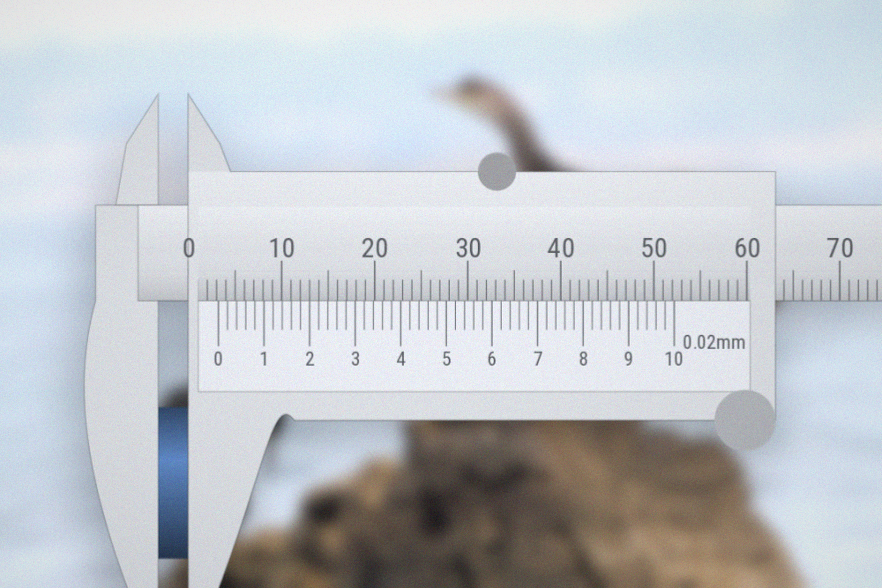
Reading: 3.2 mm
